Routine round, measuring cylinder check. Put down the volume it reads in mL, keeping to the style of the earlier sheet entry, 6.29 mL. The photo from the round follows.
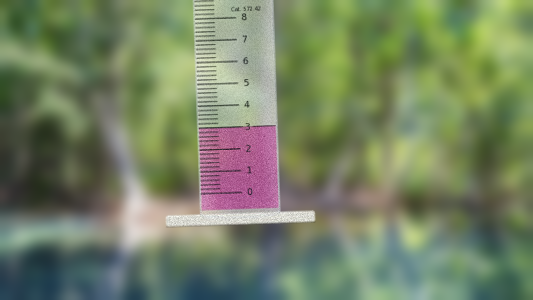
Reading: 3 mL
